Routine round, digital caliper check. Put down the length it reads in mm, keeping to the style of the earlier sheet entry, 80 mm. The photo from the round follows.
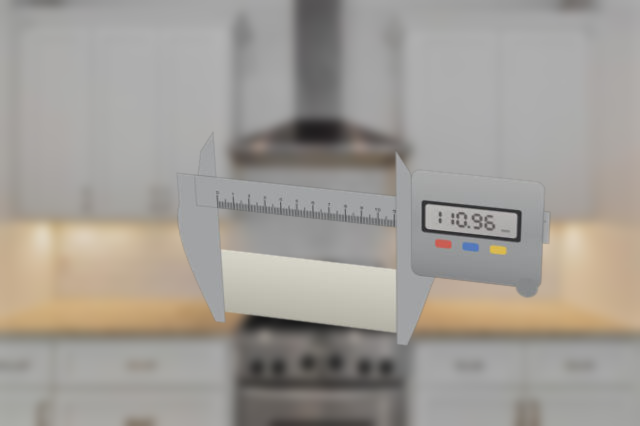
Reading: 110.96 mm
